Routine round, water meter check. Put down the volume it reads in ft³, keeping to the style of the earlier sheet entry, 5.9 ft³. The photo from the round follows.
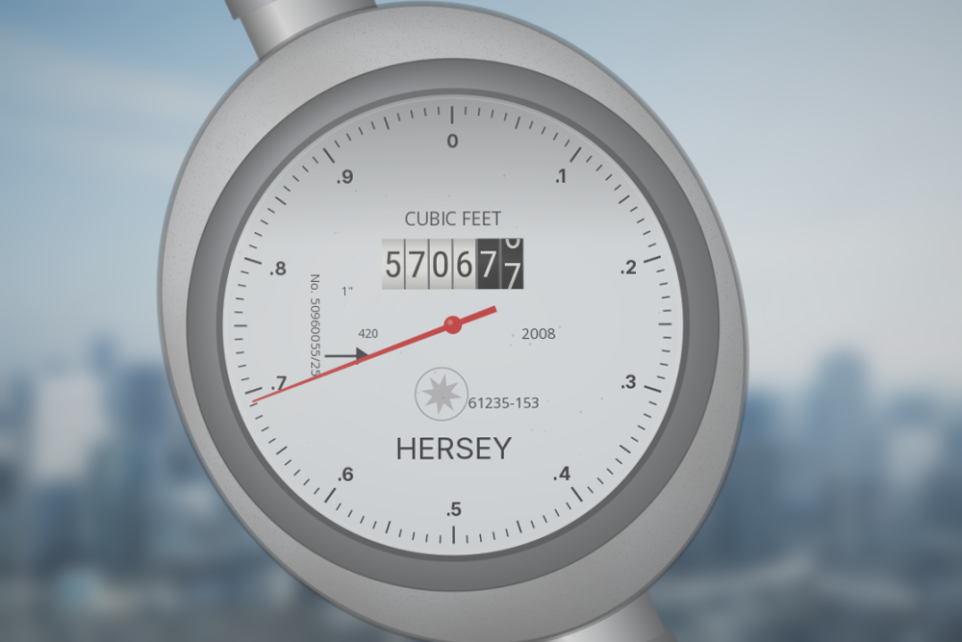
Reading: 570676.69 ft³
